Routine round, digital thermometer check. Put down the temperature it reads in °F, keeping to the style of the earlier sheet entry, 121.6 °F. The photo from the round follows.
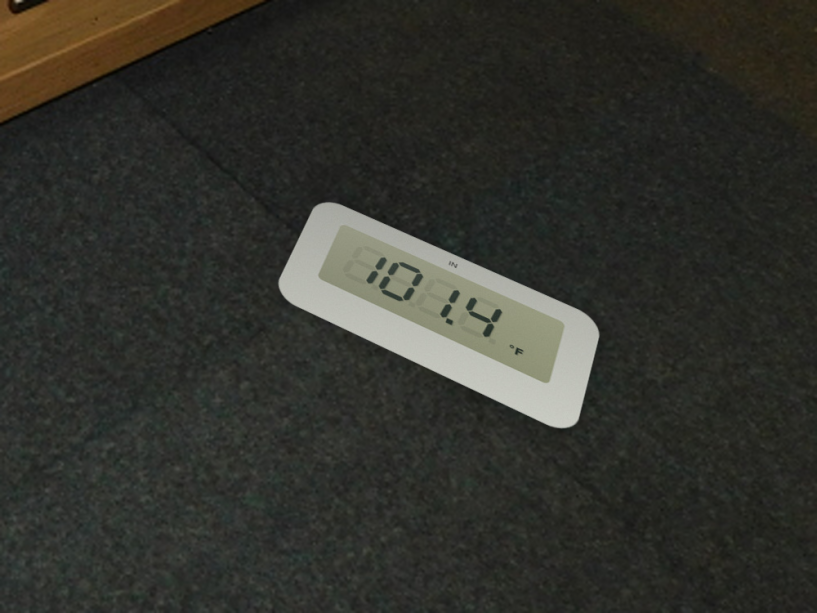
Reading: 101.4 °F
